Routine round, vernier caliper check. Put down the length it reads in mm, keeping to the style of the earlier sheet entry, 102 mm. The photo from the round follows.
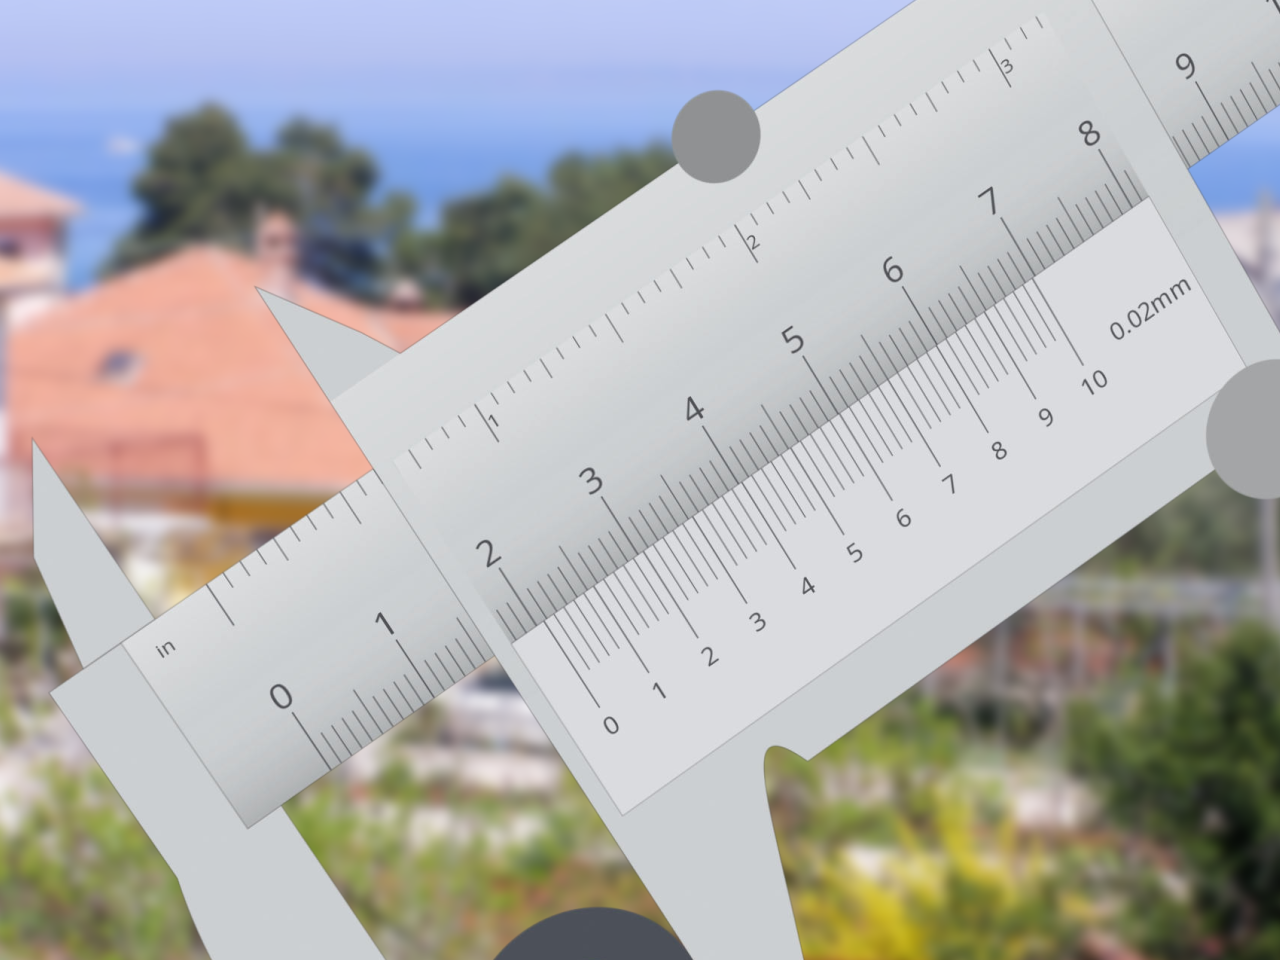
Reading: 20.7 mm
